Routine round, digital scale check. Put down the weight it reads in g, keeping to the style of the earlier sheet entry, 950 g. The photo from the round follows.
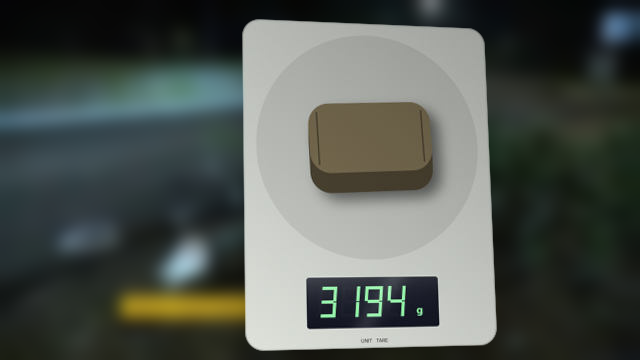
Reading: 3194 g
